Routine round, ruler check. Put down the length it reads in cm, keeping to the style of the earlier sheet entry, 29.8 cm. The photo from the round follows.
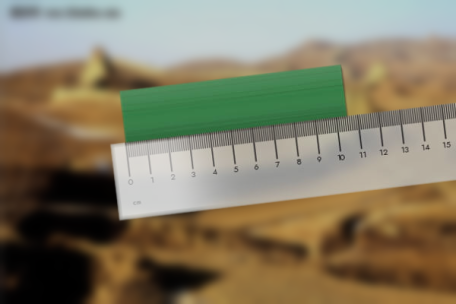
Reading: 10.5 cm
